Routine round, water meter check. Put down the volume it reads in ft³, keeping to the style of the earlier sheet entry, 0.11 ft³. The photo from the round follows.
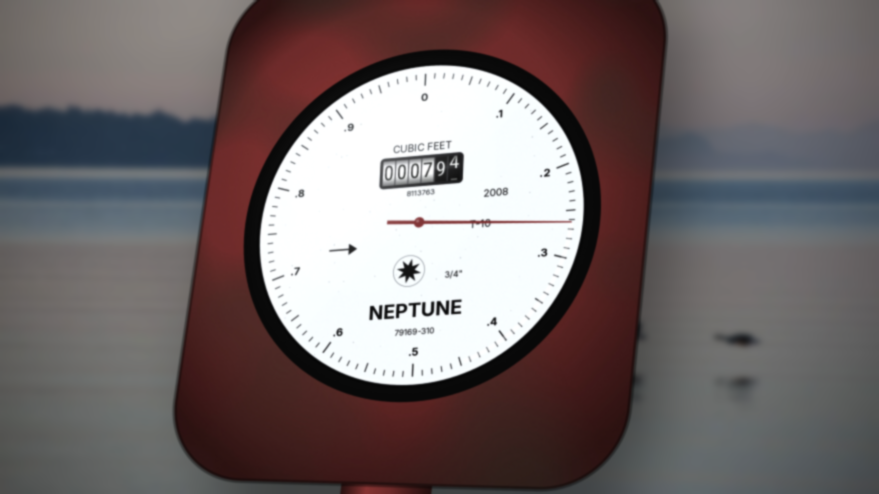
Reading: 794.26 ft³
